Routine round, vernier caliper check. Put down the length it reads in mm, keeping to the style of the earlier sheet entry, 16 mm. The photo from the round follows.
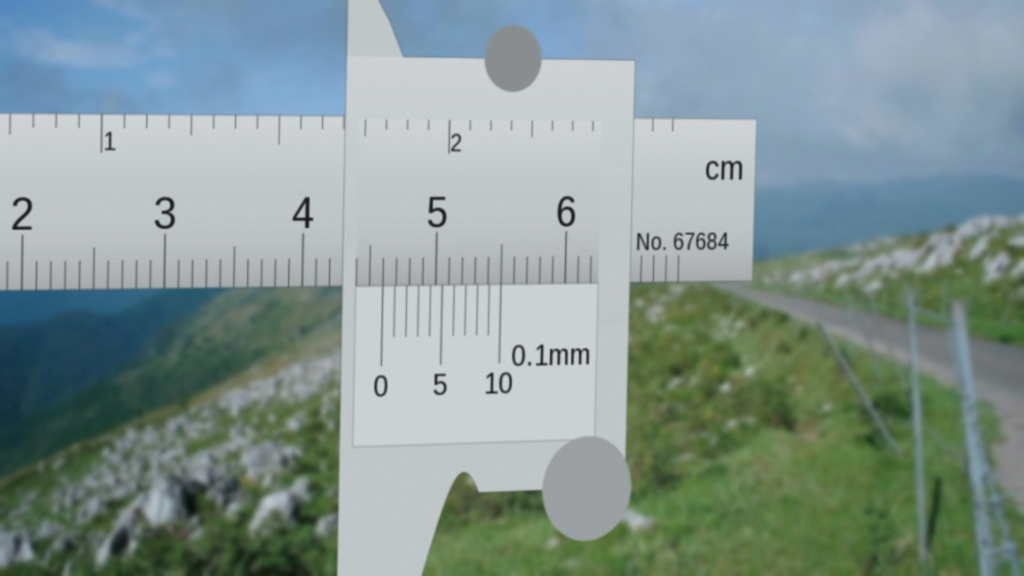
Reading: 46.0 mm
